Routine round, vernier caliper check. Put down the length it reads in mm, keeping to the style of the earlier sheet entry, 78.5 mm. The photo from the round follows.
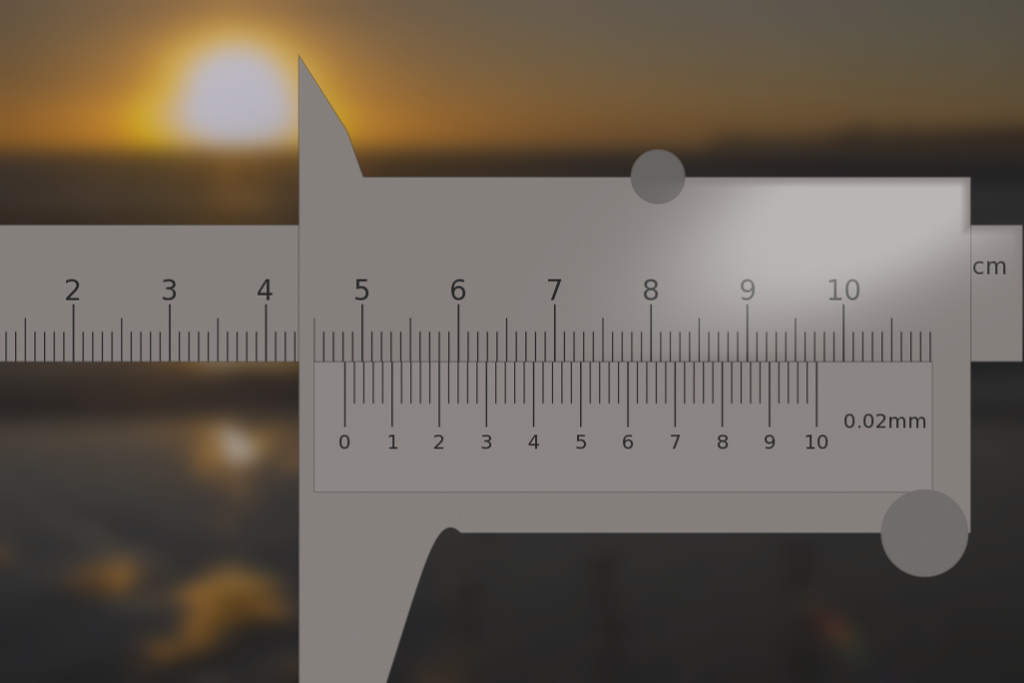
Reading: 48.2 mm
